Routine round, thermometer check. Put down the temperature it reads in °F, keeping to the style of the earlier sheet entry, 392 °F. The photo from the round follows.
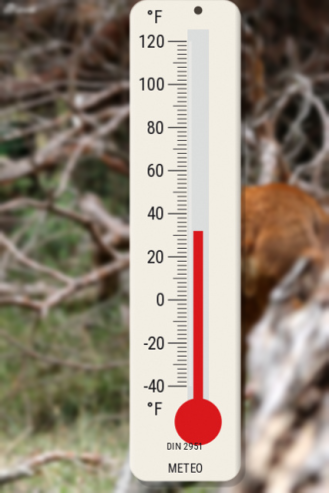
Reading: 32 °F
